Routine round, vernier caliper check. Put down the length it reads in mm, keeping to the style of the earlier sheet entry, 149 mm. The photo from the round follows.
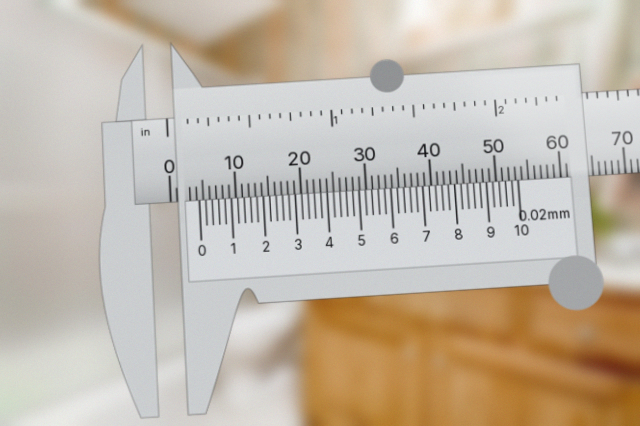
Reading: 4.4 mm
